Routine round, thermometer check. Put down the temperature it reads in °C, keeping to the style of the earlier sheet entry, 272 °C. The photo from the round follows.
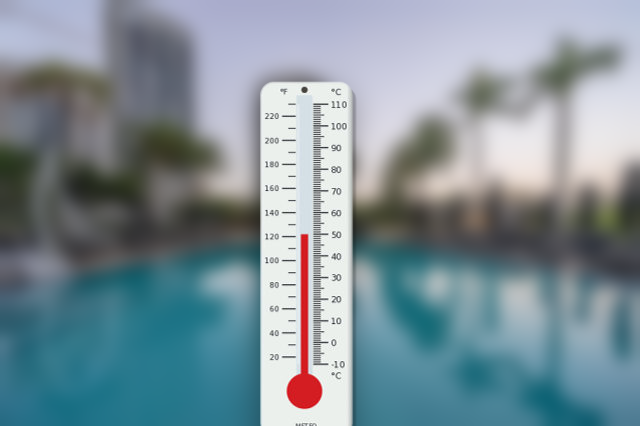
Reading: 50 °C
